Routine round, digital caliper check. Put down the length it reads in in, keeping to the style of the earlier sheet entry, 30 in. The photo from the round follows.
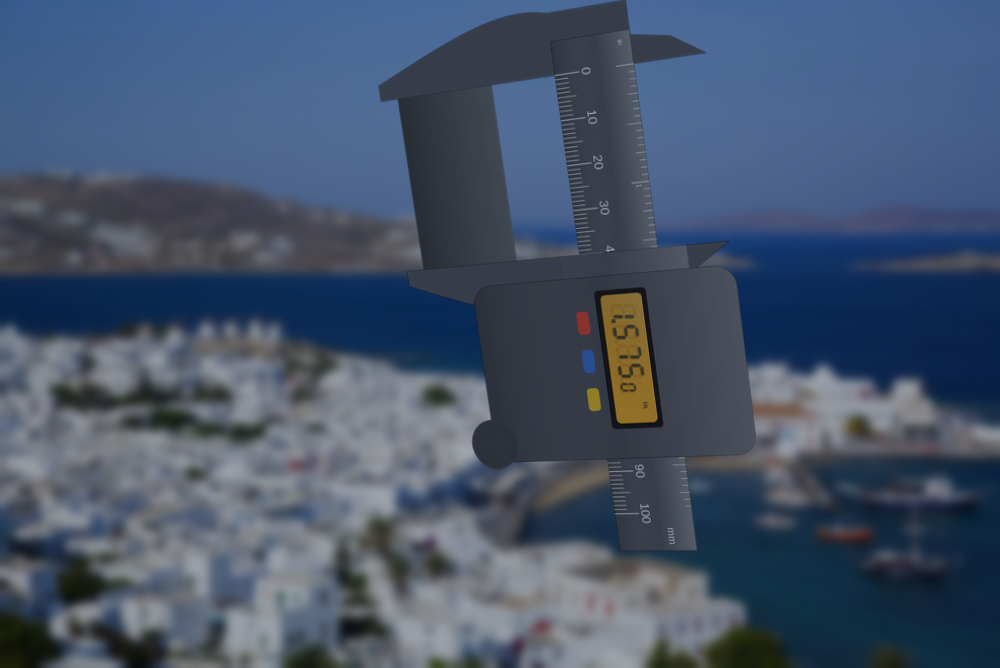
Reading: 1.5750 in
